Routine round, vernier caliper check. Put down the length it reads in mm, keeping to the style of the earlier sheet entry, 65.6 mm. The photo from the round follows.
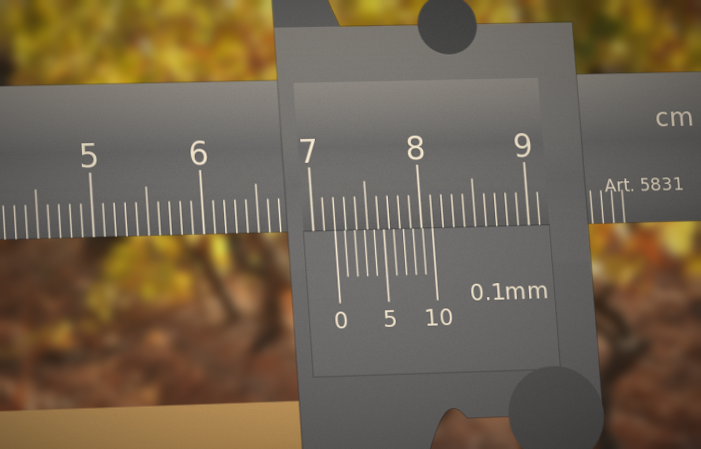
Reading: 72.0 mm
